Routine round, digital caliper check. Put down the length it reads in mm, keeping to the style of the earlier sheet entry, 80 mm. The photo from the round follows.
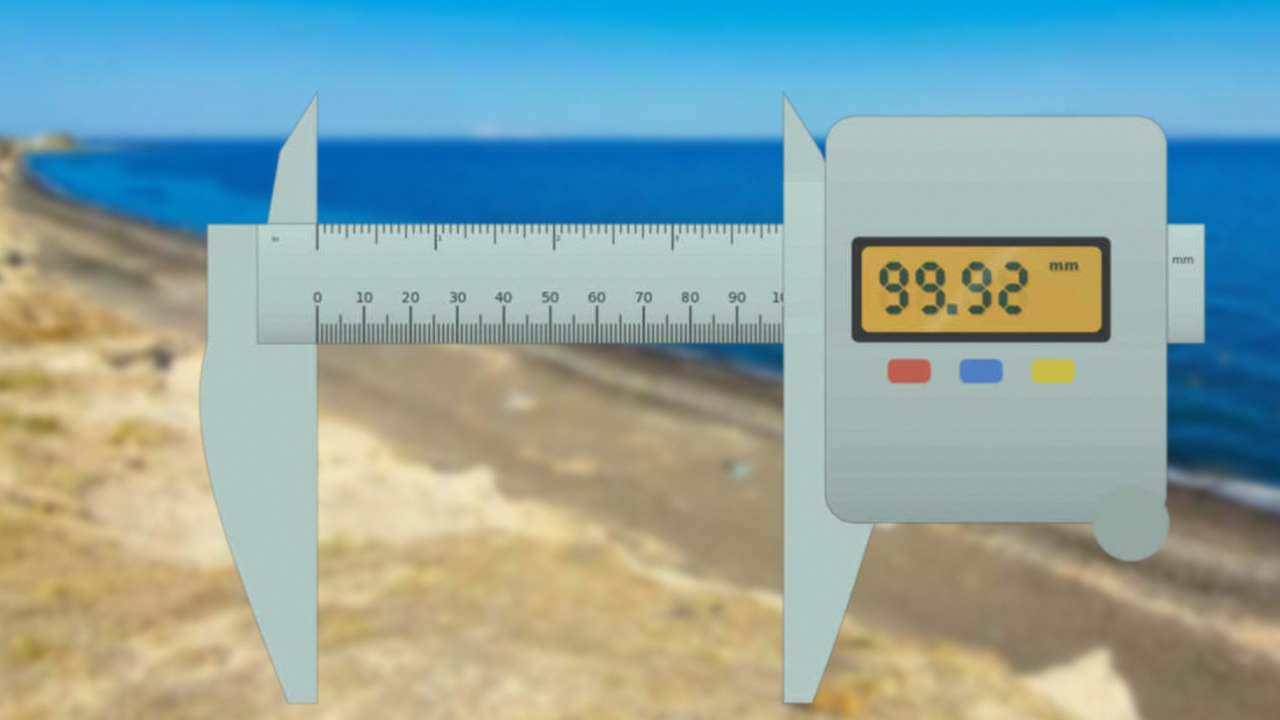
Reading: 99.92 mm
